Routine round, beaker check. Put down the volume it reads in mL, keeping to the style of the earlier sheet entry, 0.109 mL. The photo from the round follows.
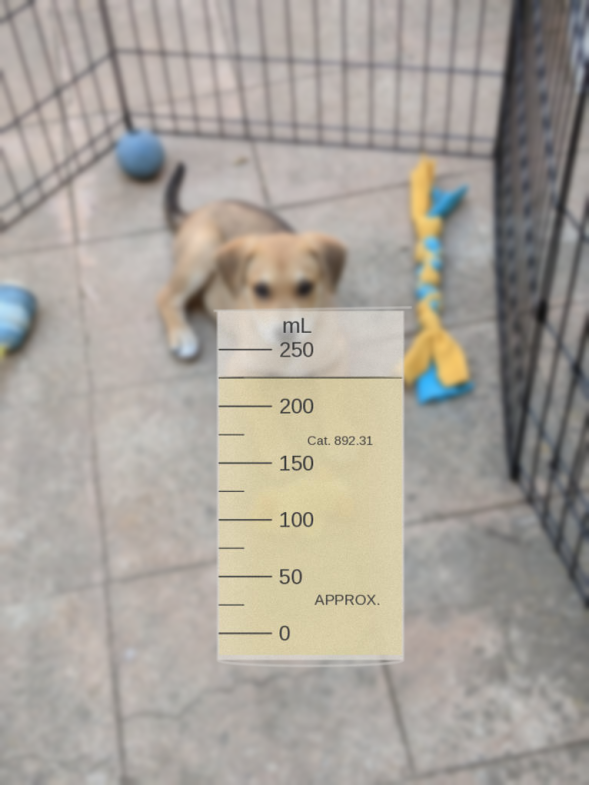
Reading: 225 mL
